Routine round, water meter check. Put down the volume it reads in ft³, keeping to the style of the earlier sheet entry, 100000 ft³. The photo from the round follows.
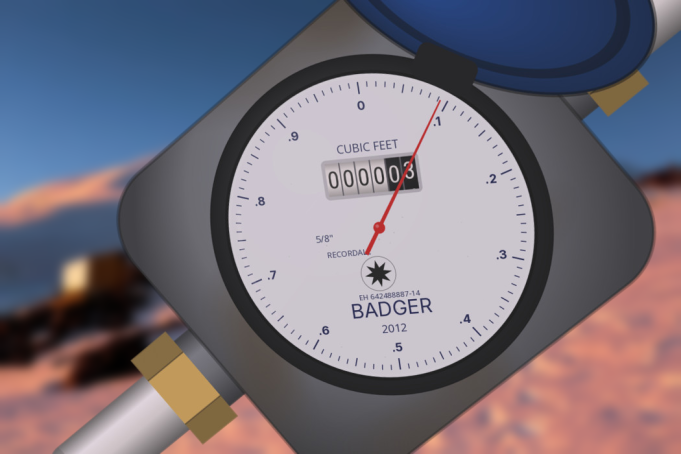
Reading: 3.09 ft³
